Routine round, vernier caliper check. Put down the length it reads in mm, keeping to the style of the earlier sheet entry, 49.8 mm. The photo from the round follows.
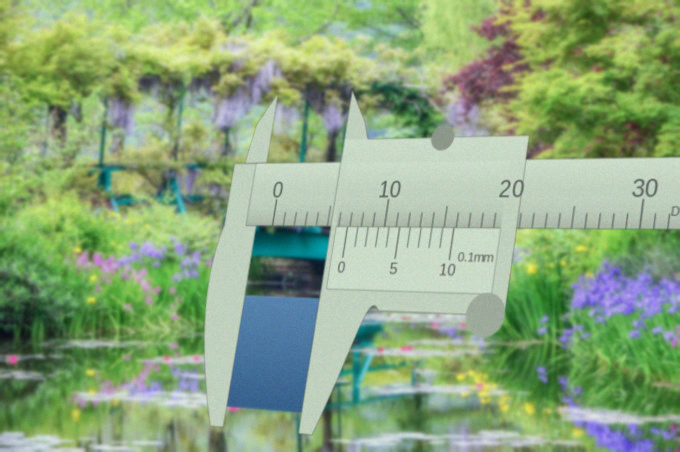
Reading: 6.8 mm
